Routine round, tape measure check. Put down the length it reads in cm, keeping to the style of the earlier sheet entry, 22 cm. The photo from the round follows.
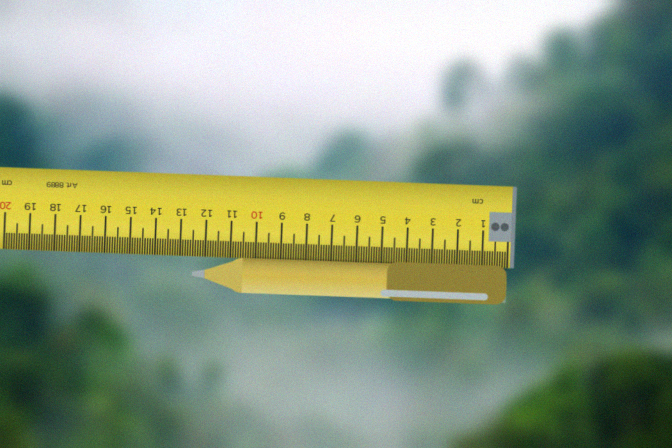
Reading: 12.5 cm
